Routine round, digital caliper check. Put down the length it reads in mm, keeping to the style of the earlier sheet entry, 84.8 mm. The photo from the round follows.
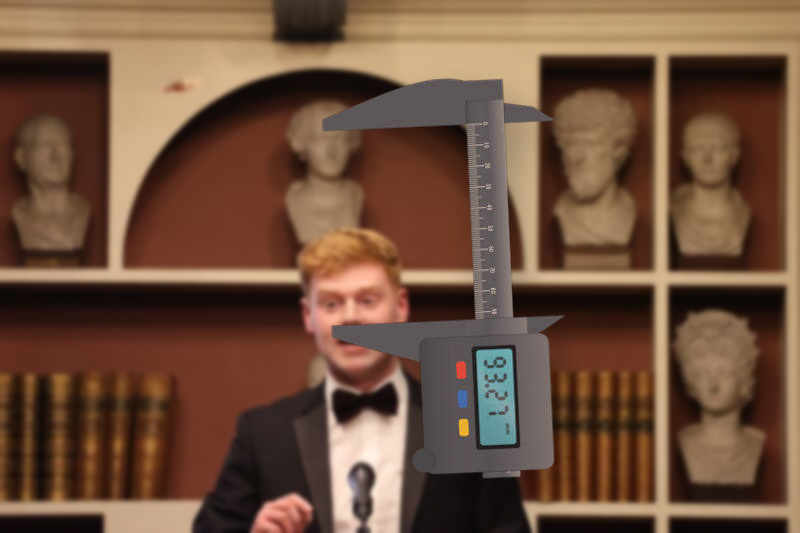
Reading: 93.27 mm
